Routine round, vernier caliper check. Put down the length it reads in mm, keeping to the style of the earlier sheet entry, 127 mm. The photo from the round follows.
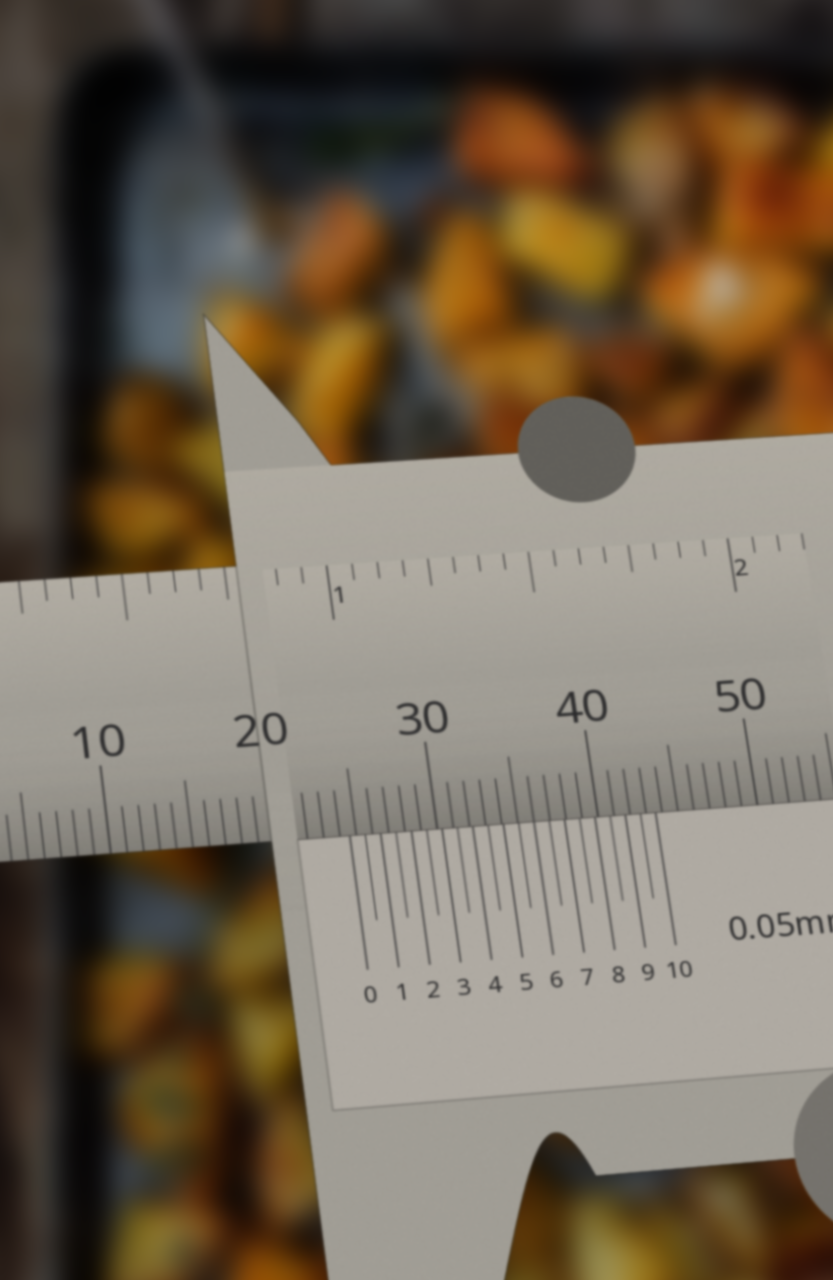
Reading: 24.6 mm
